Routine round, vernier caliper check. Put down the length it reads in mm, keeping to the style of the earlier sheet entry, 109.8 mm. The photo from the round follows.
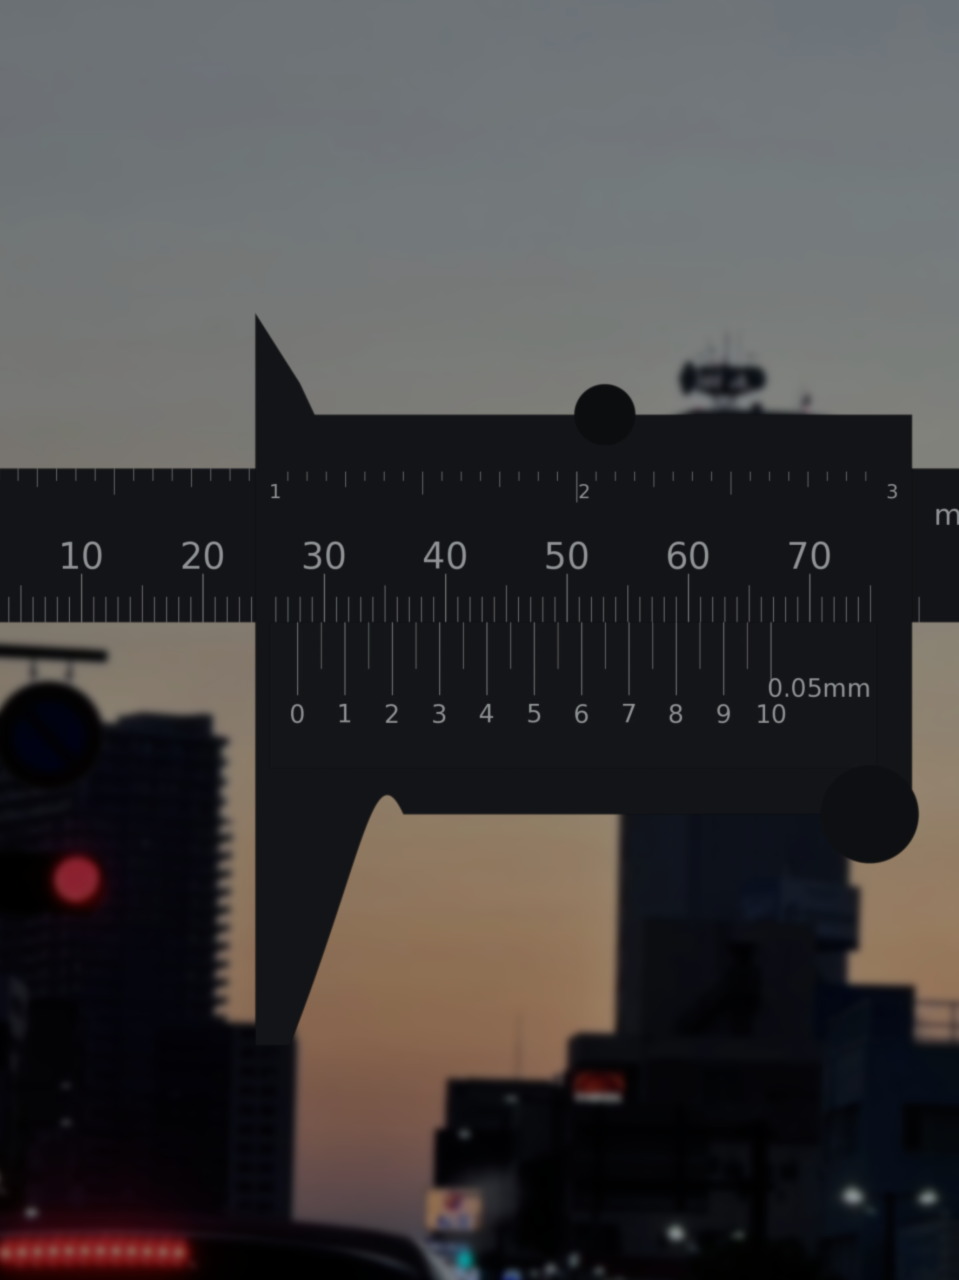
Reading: 27.8 mm
